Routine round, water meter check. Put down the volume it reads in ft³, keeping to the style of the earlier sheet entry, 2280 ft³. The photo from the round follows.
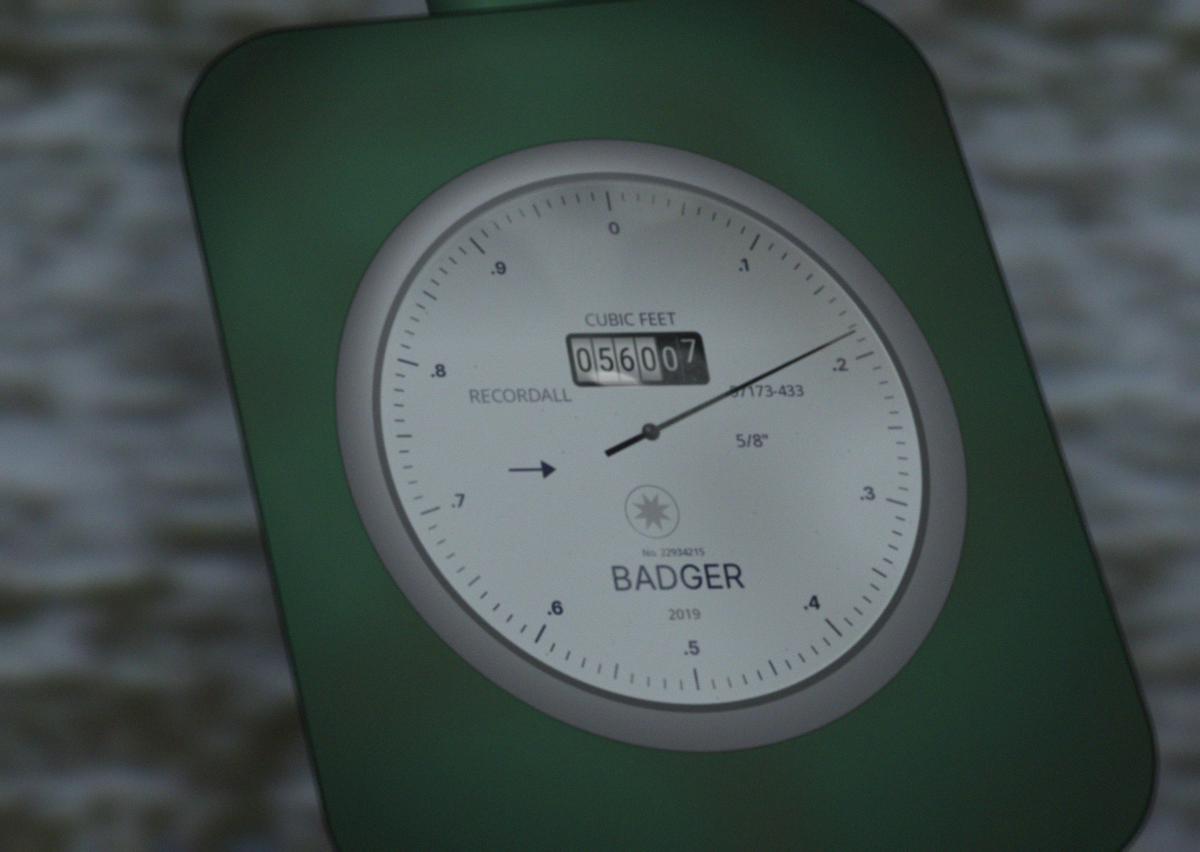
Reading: 56007.18 ft³
